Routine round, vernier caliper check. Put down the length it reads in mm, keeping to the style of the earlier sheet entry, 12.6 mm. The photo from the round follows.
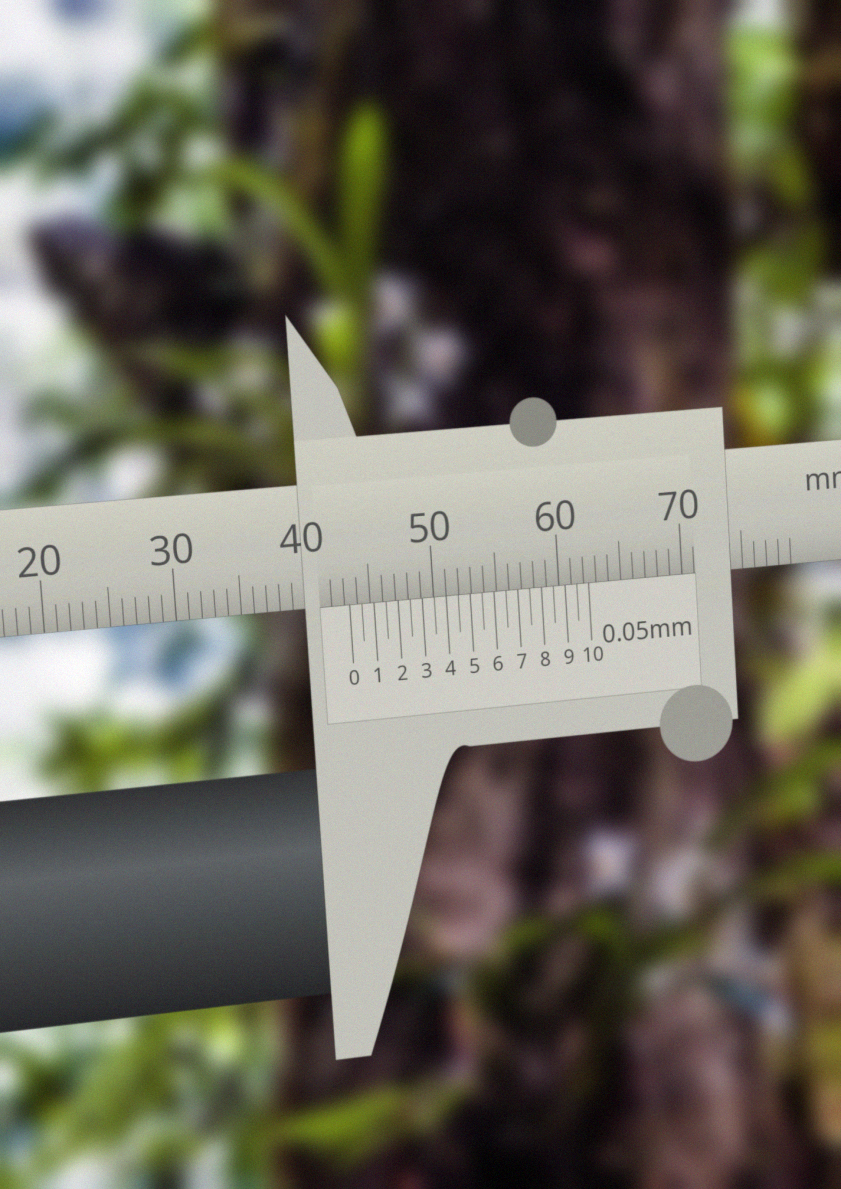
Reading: 43.4 mm
